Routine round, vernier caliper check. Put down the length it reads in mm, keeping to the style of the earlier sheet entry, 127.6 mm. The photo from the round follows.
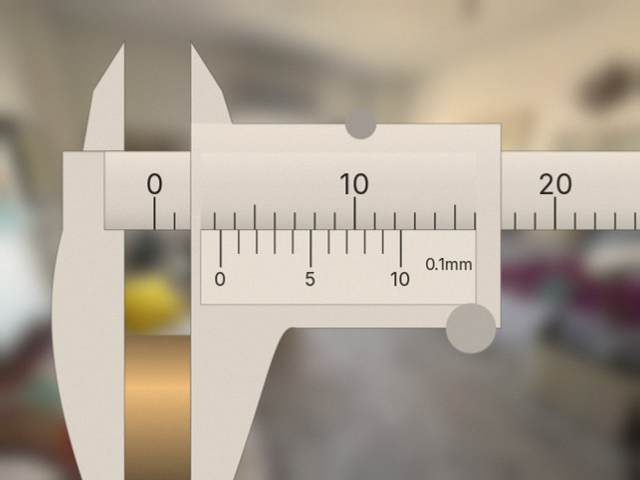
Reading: 3.3 mm
